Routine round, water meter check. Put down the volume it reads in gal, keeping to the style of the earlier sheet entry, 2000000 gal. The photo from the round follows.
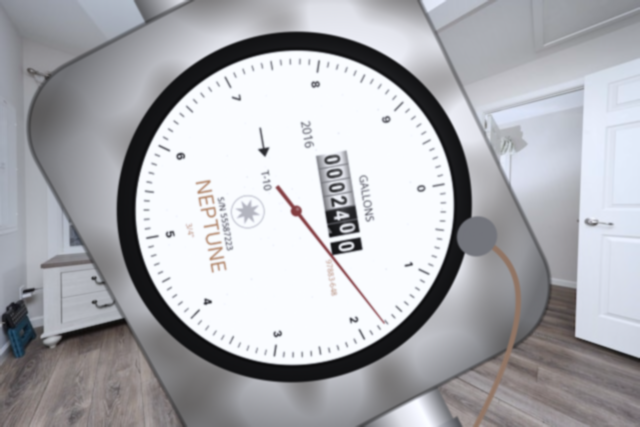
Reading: 2401.7 gal
